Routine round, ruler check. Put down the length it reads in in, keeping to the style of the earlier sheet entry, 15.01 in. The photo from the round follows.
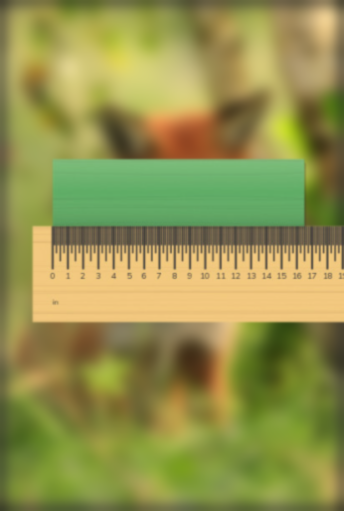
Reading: 16.5 in
